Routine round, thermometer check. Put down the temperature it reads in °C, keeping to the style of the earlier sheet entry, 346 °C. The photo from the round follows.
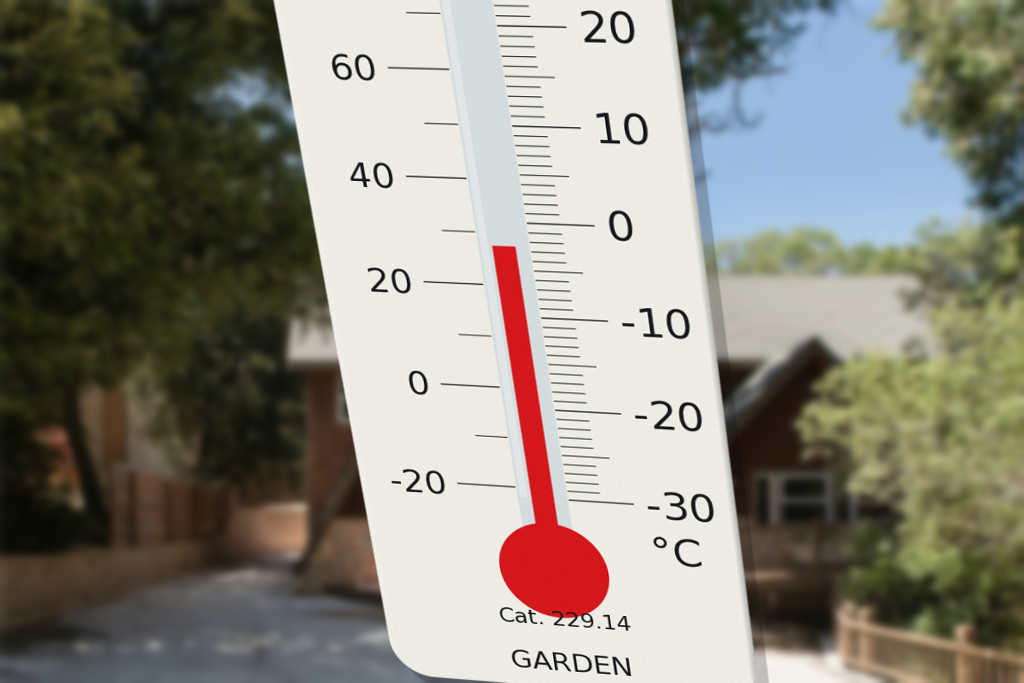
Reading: -2.5 °C
